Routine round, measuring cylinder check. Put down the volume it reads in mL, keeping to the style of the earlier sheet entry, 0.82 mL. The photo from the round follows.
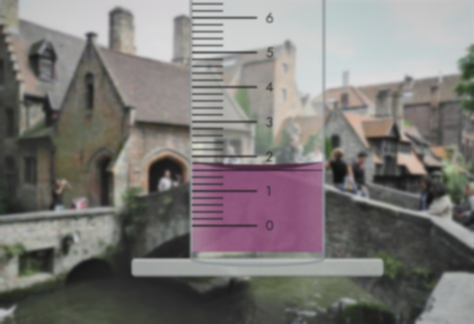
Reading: 1.6 mL
